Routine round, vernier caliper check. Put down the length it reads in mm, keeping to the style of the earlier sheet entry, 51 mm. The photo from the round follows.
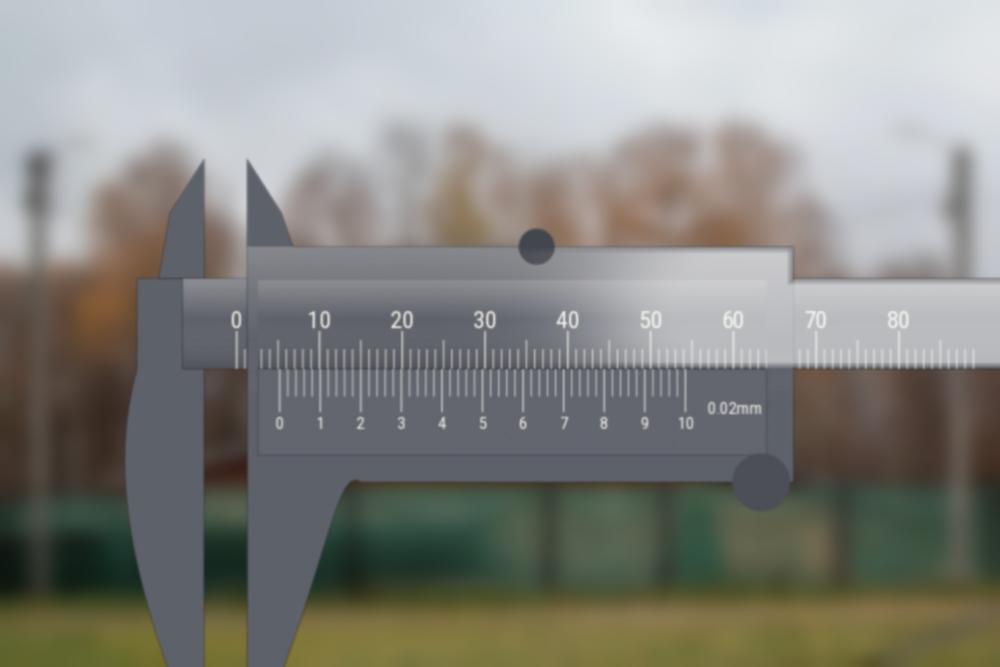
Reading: 5.2 mm
